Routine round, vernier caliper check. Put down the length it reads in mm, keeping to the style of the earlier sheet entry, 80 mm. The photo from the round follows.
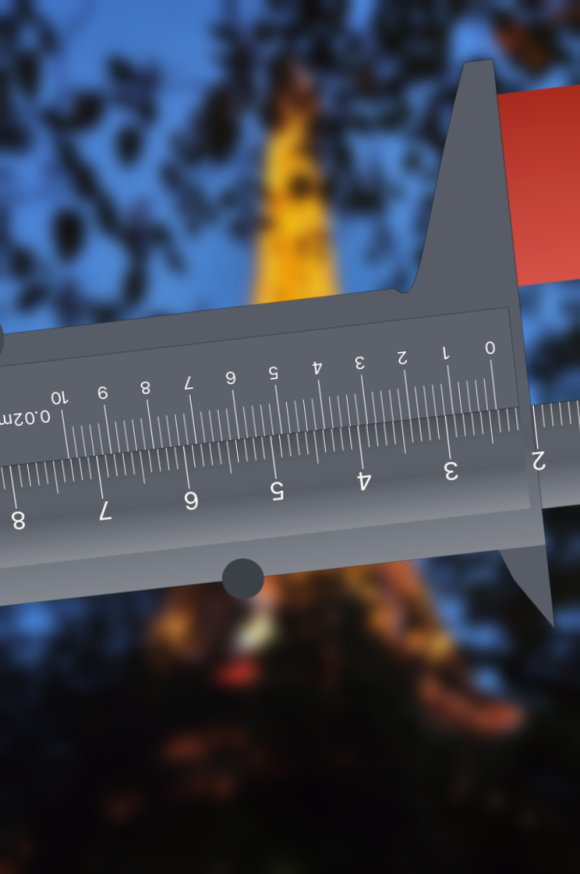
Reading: 24.2 mm
